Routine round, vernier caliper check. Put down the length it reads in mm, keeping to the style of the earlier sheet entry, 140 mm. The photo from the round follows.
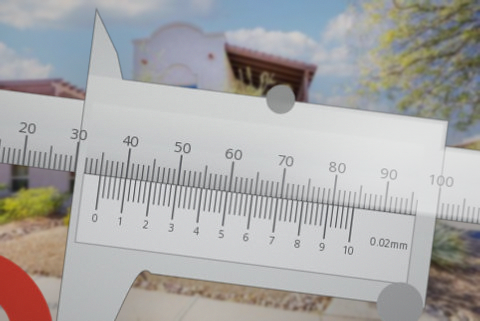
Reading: 35.0 mm
